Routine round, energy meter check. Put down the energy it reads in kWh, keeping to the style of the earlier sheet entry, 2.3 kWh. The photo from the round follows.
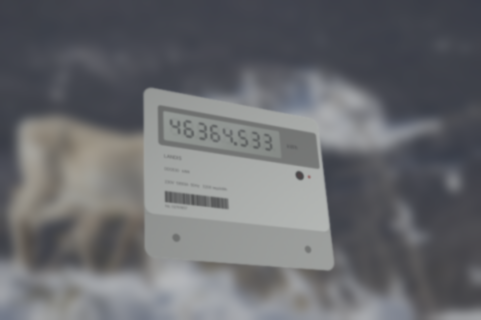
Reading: 46364.533 kWh
